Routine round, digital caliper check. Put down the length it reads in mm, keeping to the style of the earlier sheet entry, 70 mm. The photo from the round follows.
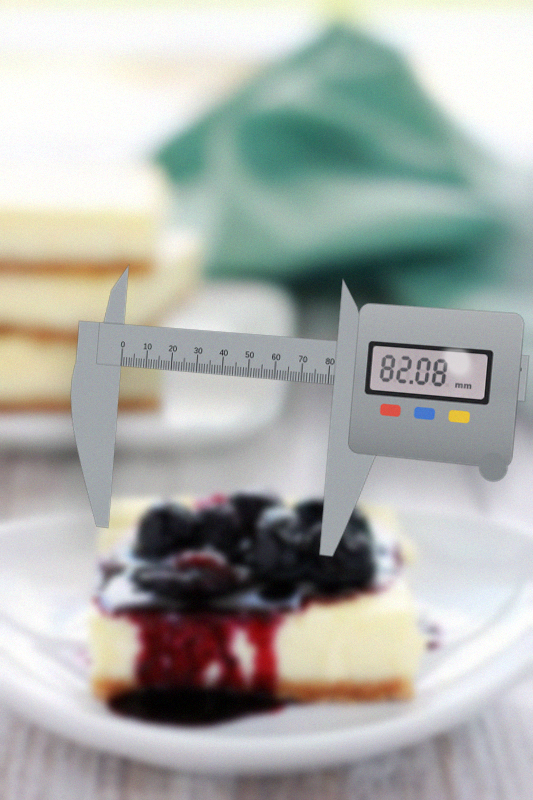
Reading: 82.08 mm
